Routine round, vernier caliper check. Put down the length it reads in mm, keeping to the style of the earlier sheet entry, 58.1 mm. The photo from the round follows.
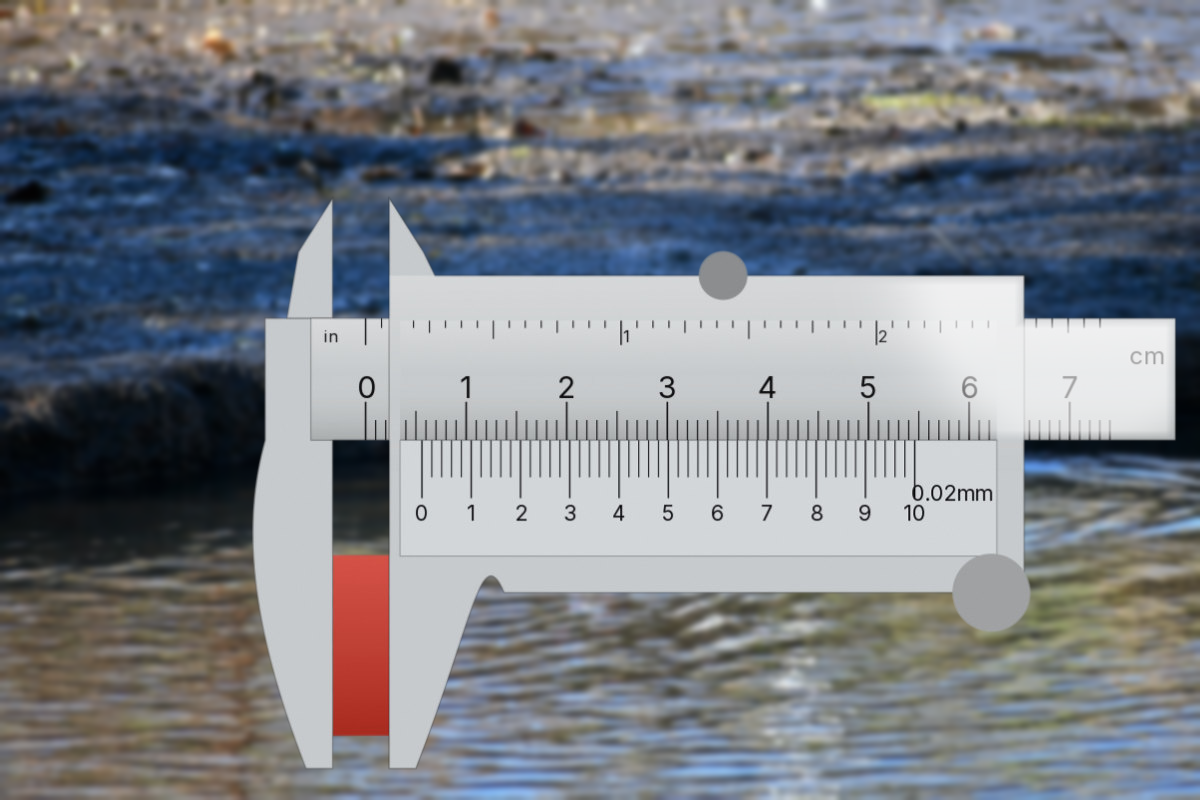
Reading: 5.6 mm
